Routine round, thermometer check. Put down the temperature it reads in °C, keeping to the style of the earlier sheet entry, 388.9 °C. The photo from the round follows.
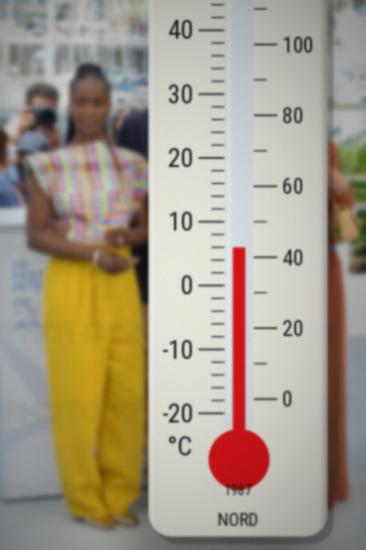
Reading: 6 °C
